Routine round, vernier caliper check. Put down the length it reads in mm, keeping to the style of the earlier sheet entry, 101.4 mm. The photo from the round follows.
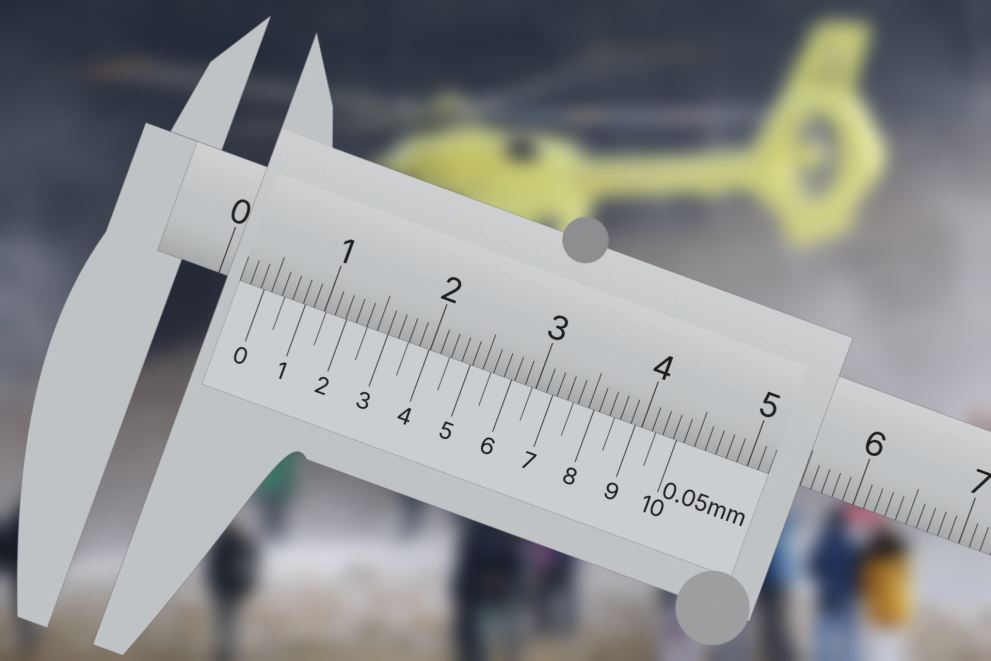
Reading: 4.3 mm
